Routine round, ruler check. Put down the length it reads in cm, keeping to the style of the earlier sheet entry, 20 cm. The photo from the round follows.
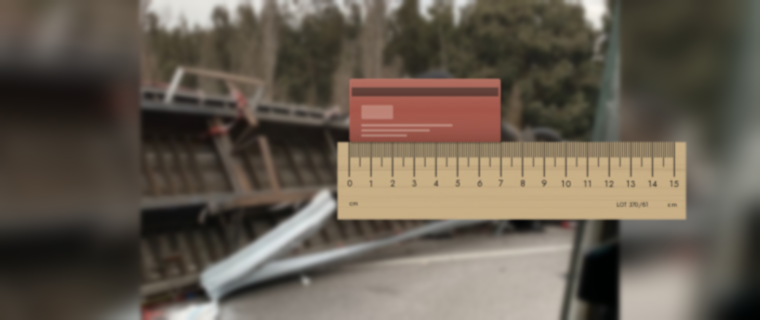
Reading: 7 cm
